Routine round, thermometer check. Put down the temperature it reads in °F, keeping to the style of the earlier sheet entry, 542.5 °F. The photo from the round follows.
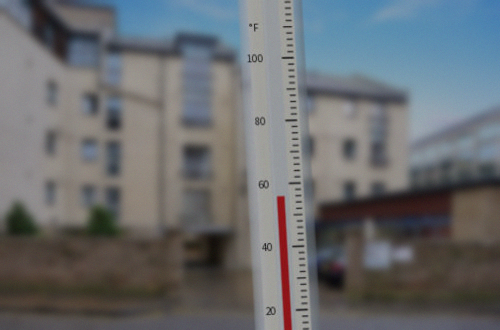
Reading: 56 °F
